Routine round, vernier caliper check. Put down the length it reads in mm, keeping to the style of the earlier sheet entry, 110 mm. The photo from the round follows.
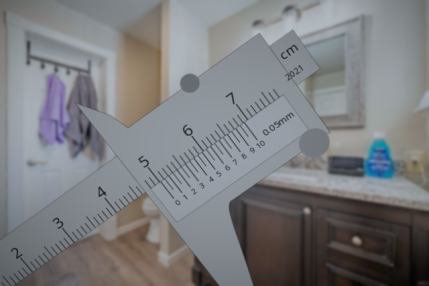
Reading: 50.2 mm
